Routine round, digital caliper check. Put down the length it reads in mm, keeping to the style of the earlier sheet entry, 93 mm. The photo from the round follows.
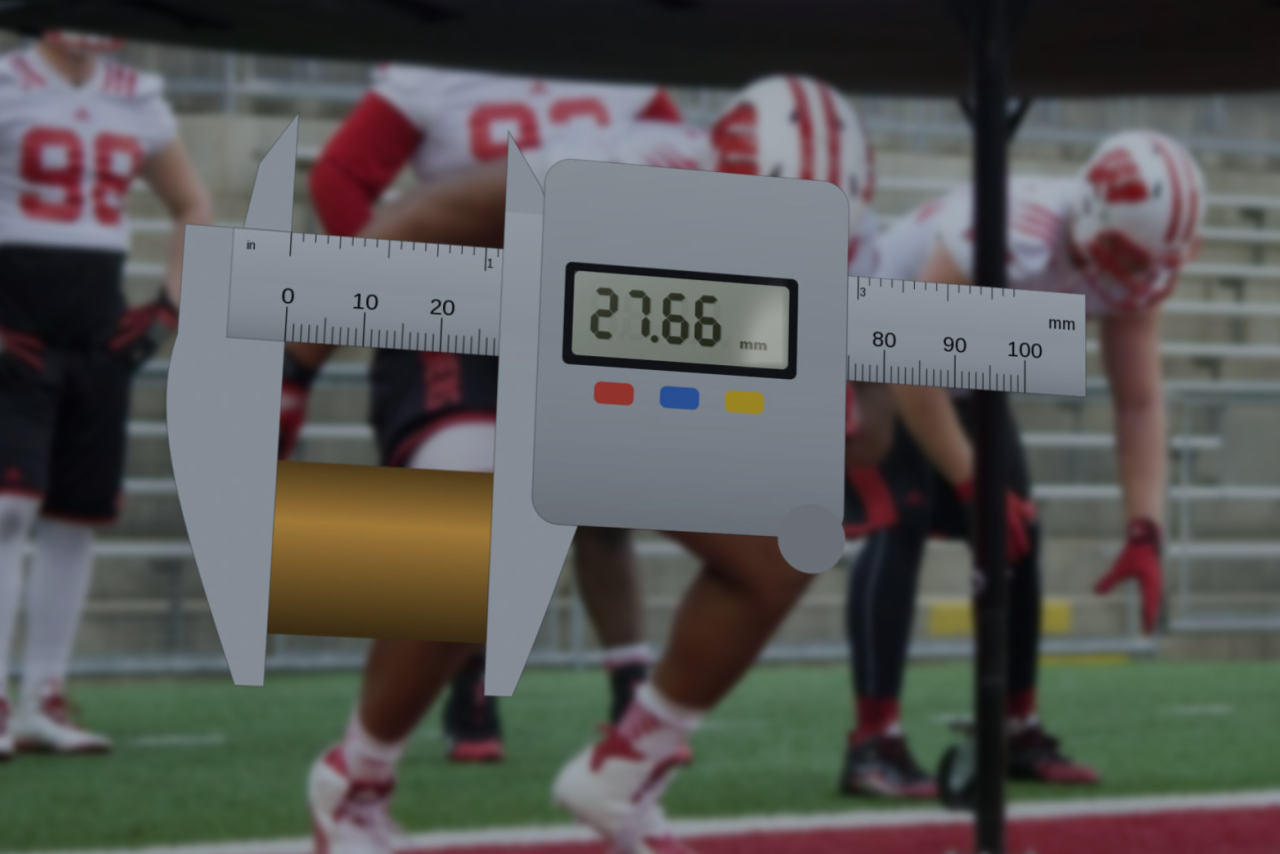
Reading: 27.66 mm
